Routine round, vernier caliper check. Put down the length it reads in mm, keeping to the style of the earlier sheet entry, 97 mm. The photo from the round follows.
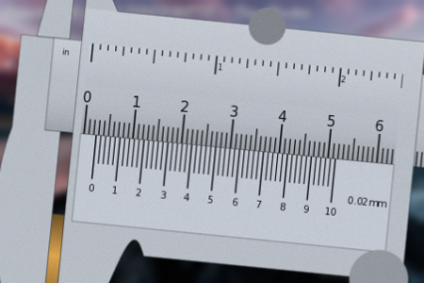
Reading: 2.5 mm
